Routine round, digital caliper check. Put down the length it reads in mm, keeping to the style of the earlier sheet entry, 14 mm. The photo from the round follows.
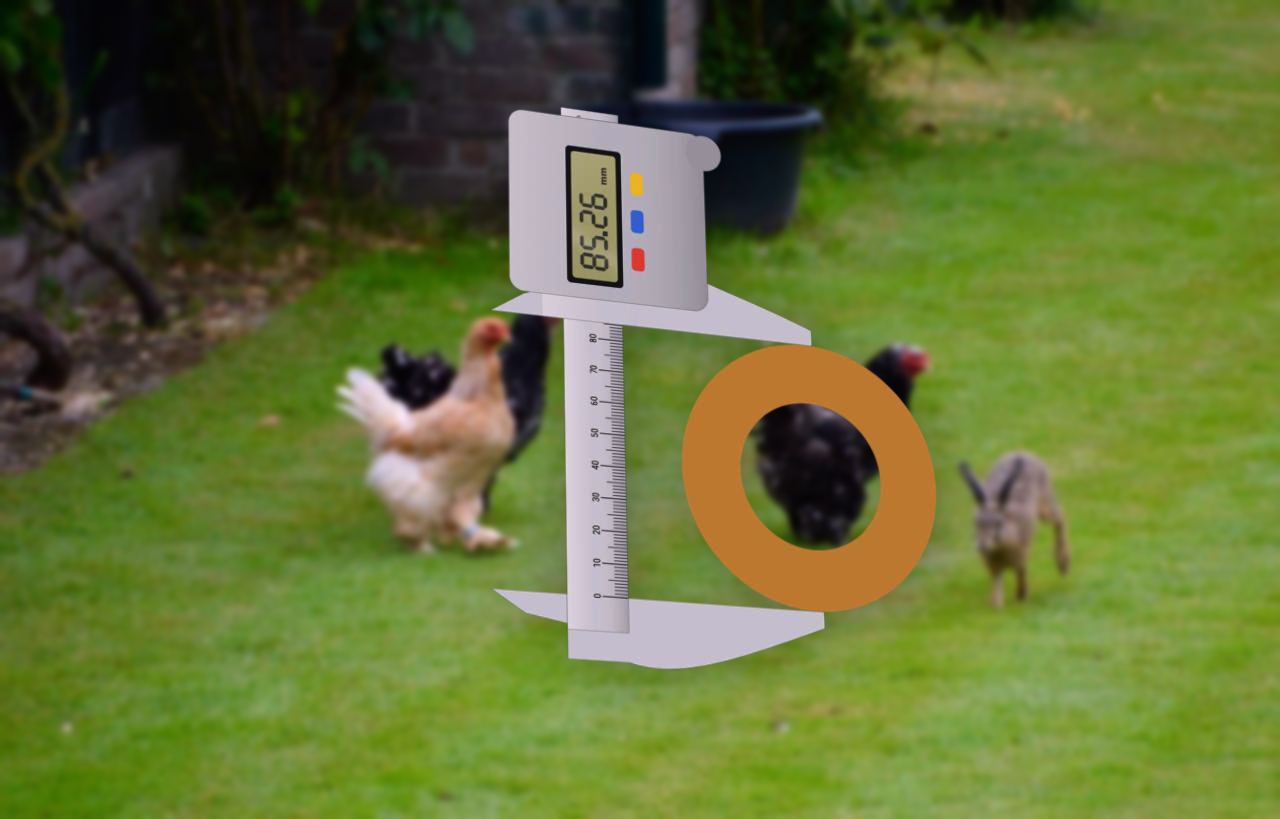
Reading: 85.26 mm
